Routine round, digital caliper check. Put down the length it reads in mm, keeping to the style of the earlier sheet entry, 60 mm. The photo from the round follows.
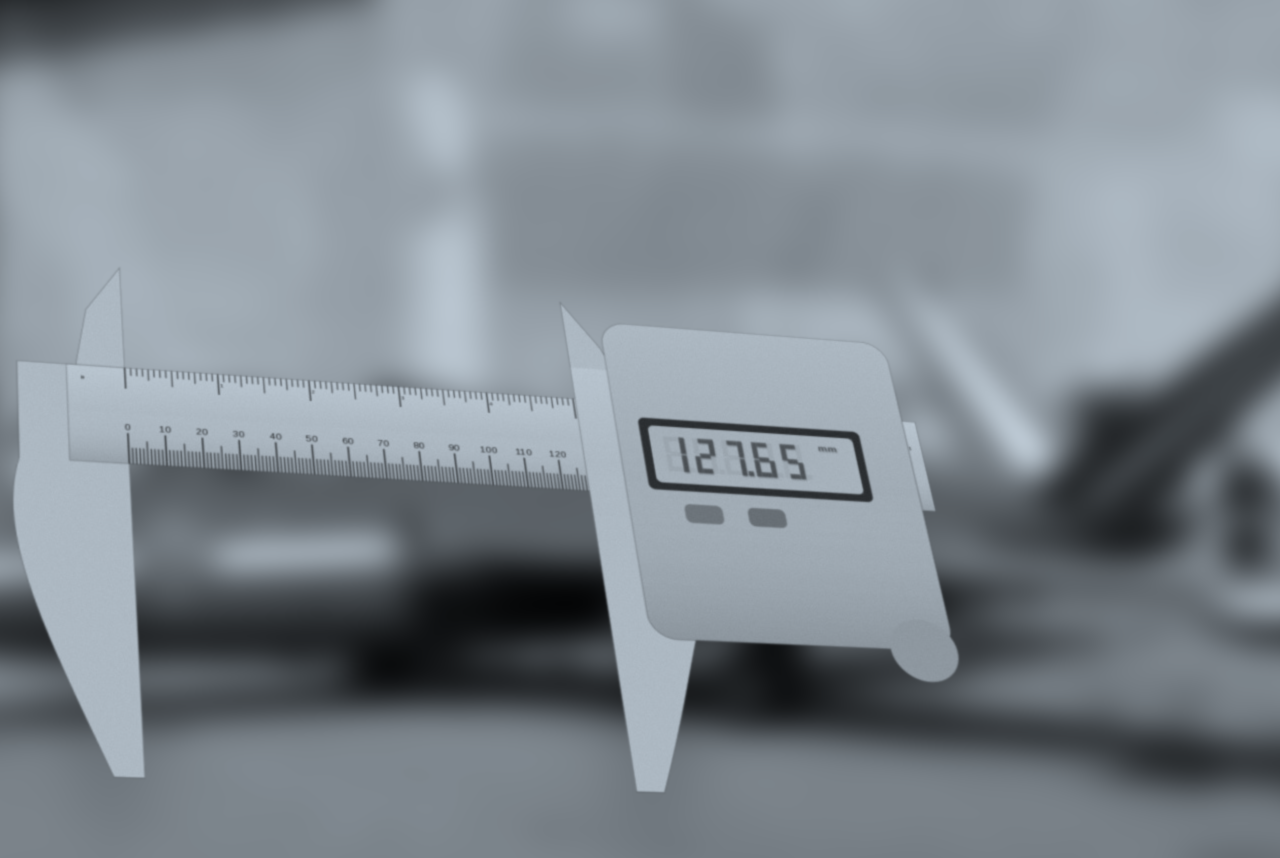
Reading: 127.65 mm
